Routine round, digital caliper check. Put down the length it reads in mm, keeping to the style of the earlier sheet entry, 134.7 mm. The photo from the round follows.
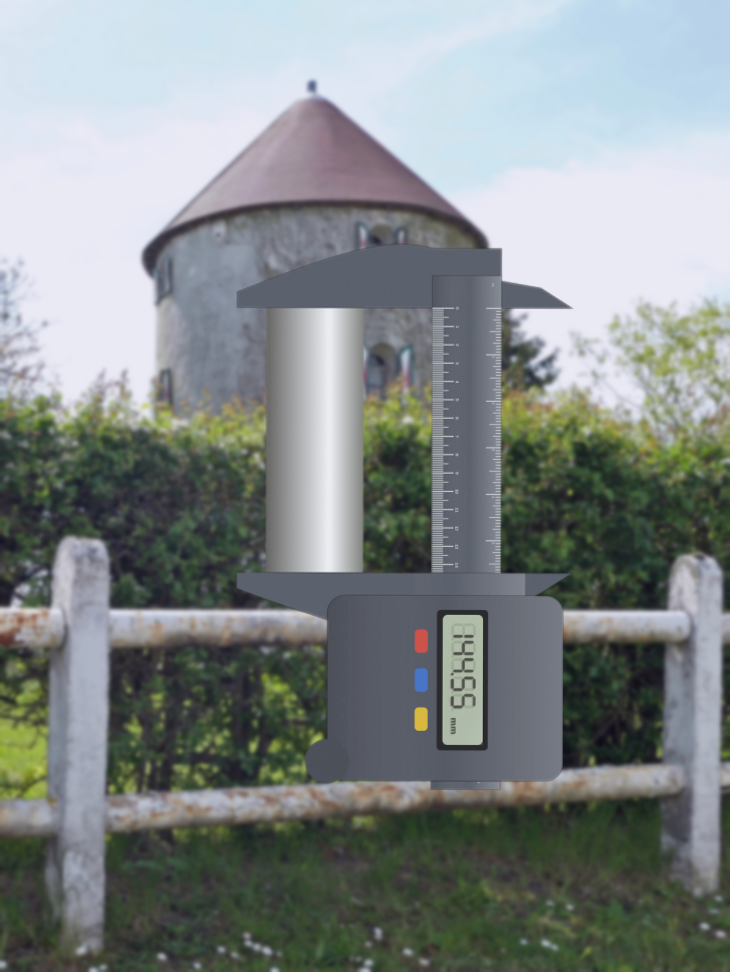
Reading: 144.55 mm
